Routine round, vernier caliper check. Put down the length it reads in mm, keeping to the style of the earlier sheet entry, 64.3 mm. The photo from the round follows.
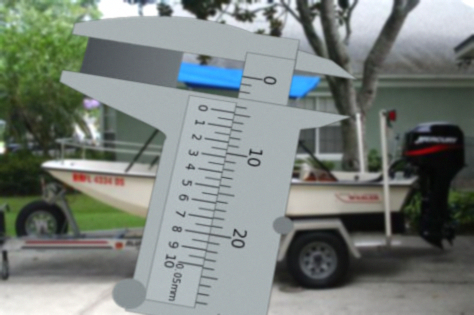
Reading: 4.8 mm
